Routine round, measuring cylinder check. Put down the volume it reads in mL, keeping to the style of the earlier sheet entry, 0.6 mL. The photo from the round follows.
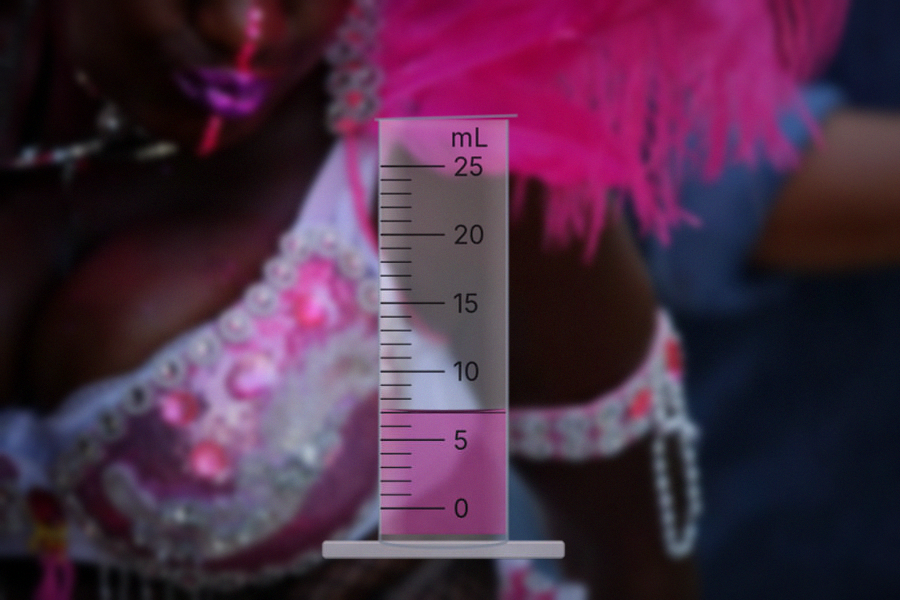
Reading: 7 mL
